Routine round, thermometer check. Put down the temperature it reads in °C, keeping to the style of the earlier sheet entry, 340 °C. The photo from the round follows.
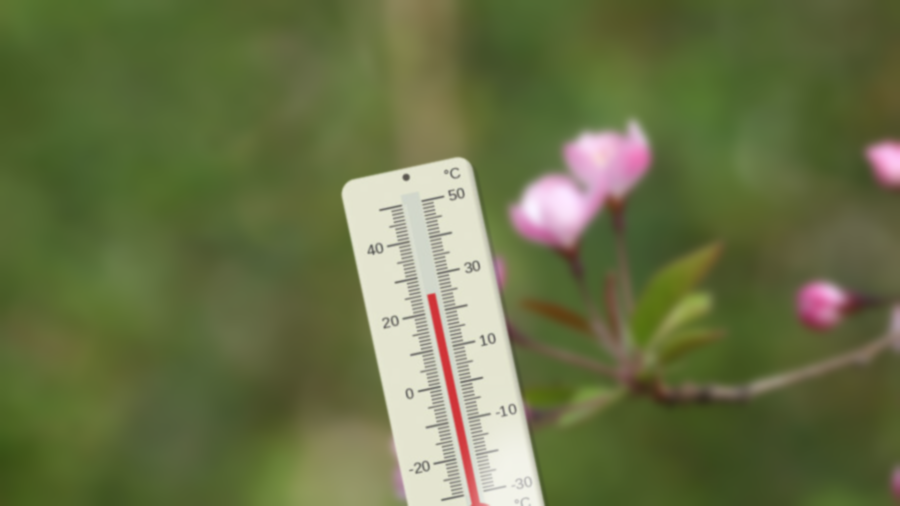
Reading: 25 °C
